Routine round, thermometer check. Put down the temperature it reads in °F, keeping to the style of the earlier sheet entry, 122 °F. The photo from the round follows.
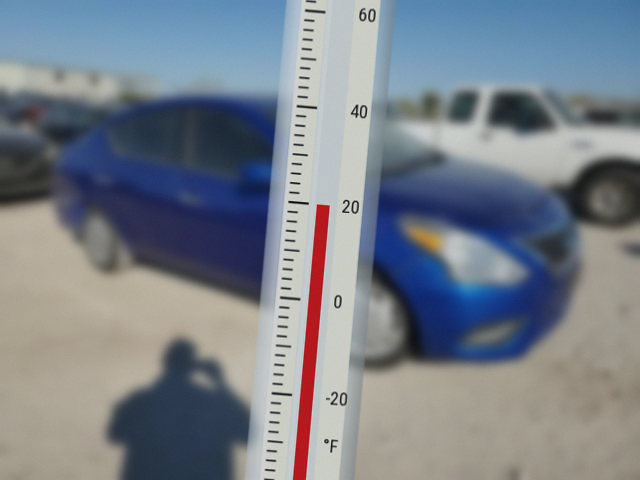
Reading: 20 °F
